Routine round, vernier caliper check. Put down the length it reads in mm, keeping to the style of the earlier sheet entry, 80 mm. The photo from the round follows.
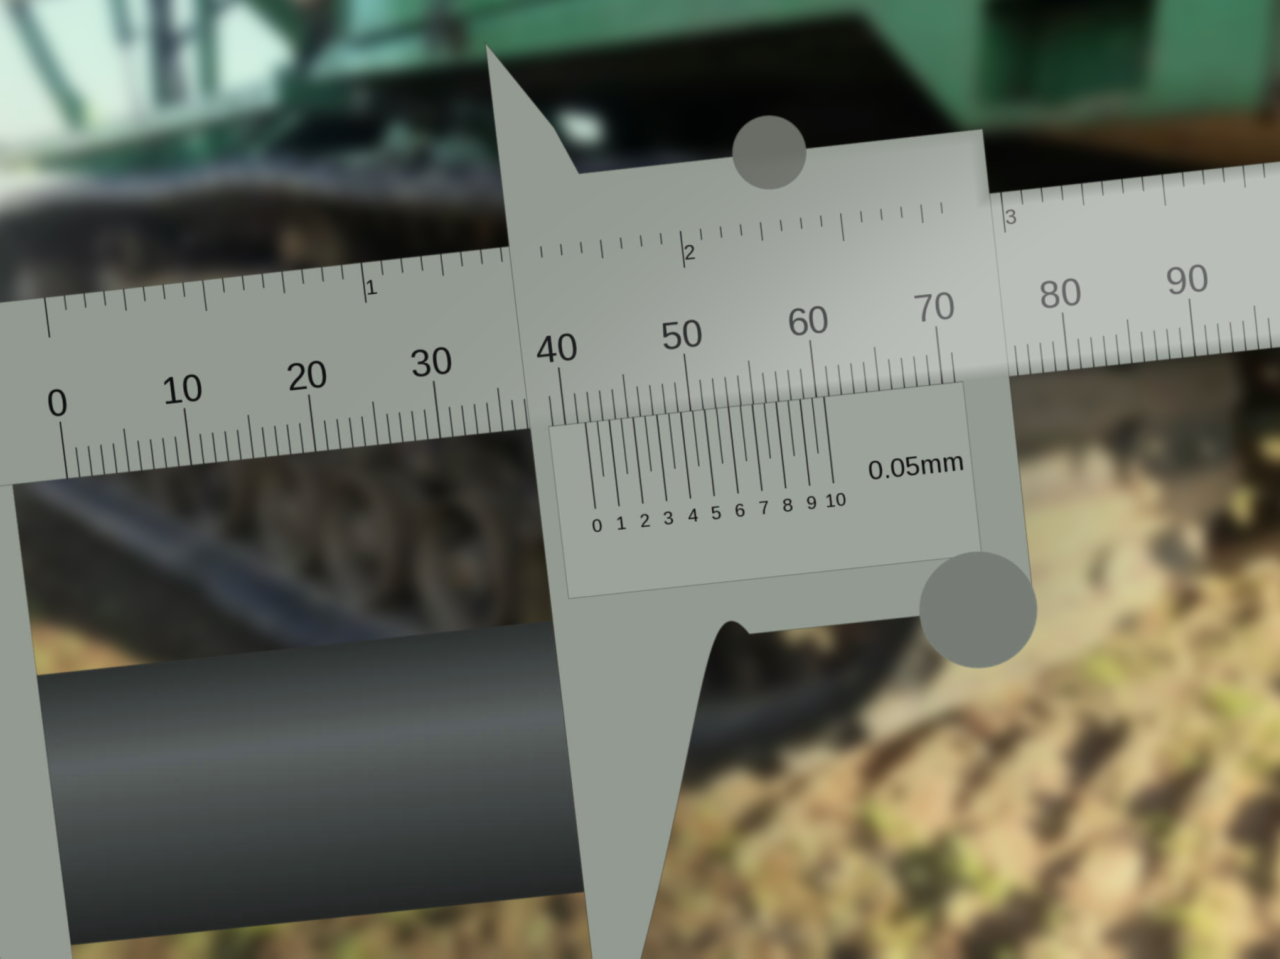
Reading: 41.6 mm
